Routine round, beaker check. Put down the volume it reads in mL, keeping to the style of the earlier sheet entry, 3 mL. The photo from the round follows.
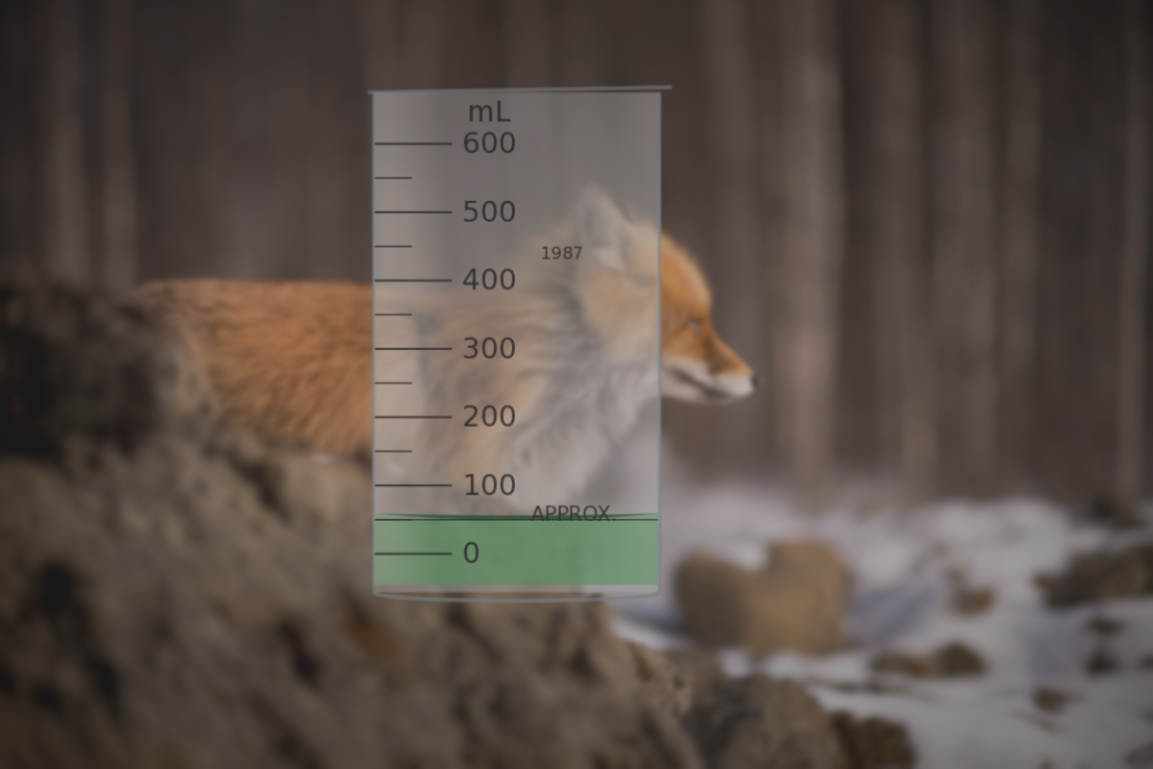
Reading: 50 mL
